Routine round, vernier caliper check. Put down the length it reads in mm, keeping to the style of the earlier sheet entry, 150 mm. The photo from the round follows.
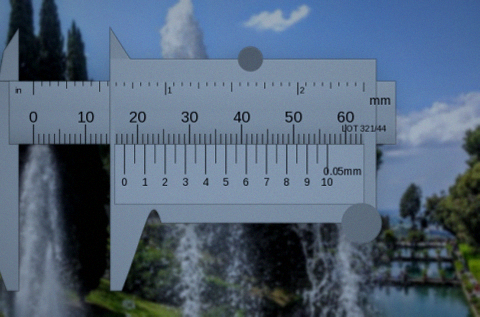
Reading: 17.5 mm
